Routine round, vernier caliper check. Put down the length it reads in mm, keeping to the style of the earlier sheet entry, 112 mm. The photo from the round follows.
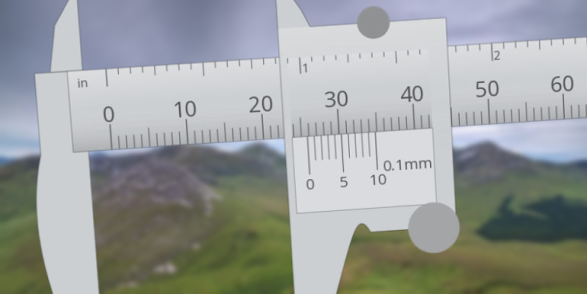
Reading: 25.8 mm
